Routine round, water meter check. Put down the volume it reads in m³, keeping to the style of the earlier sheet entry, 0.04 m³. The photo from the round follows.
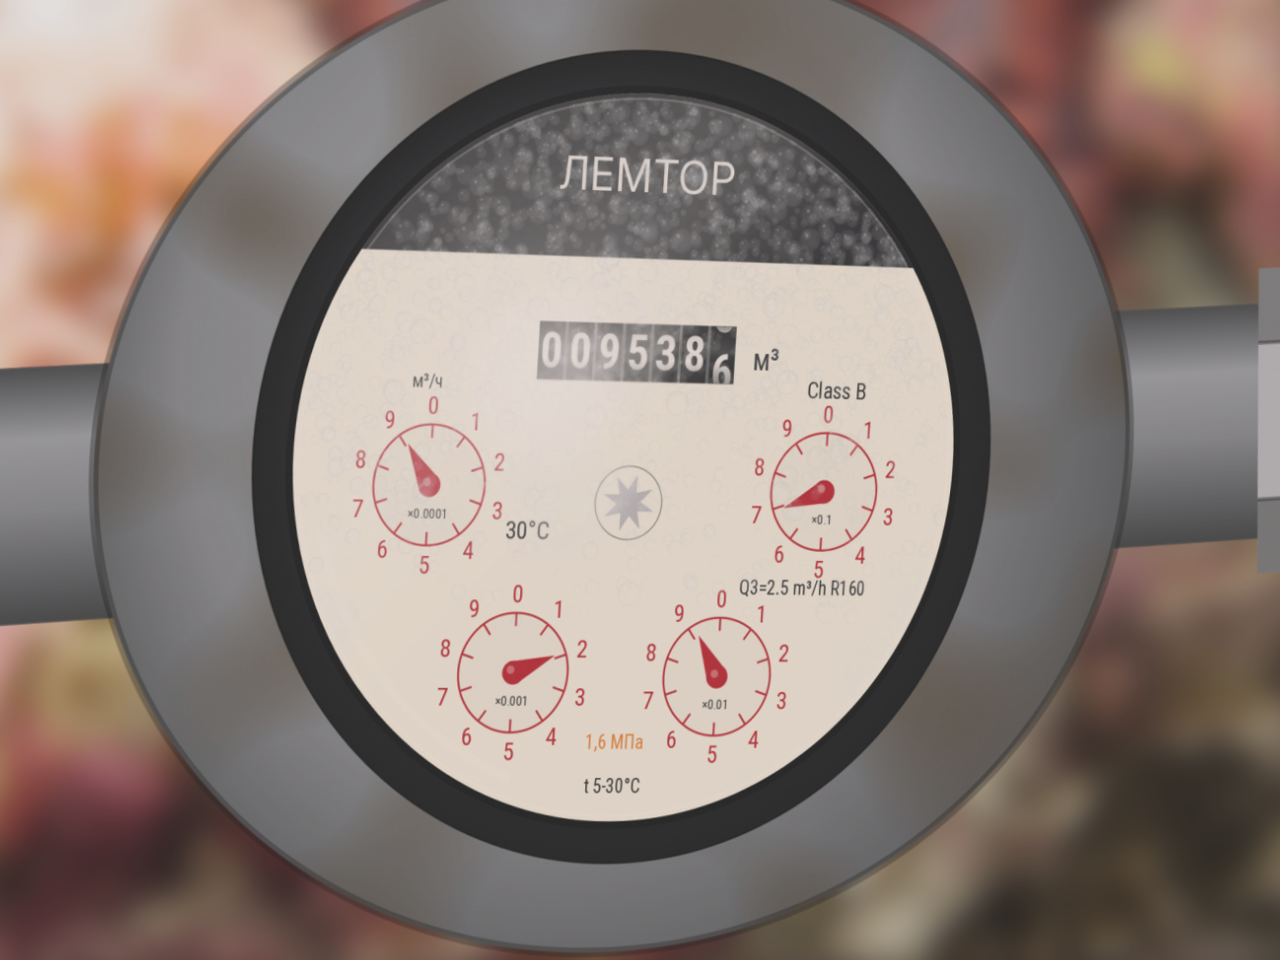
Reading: 95385.6919 m³
